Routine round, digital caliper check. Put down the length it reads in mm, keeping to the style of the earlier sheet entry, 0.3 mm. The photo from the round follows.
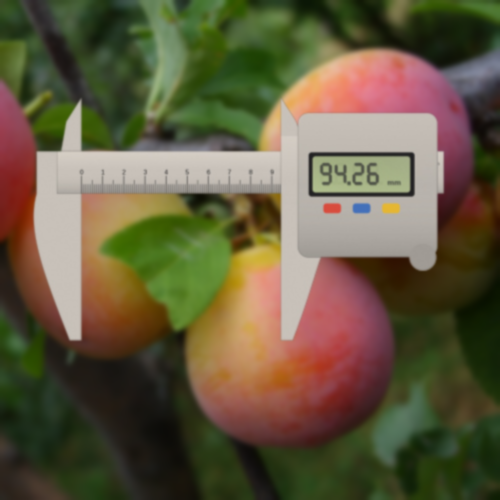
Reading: 94.26 mm
